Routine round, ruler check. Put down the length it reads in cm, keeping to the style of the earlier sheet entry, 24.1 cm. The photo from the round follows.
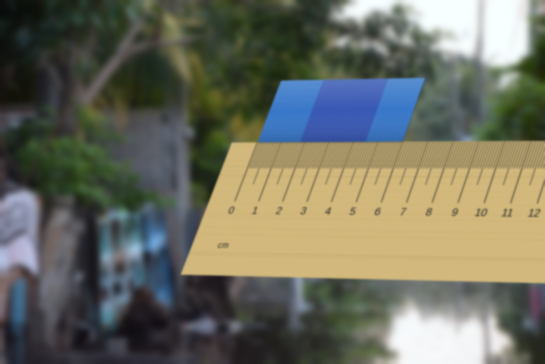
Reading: 6 cm
